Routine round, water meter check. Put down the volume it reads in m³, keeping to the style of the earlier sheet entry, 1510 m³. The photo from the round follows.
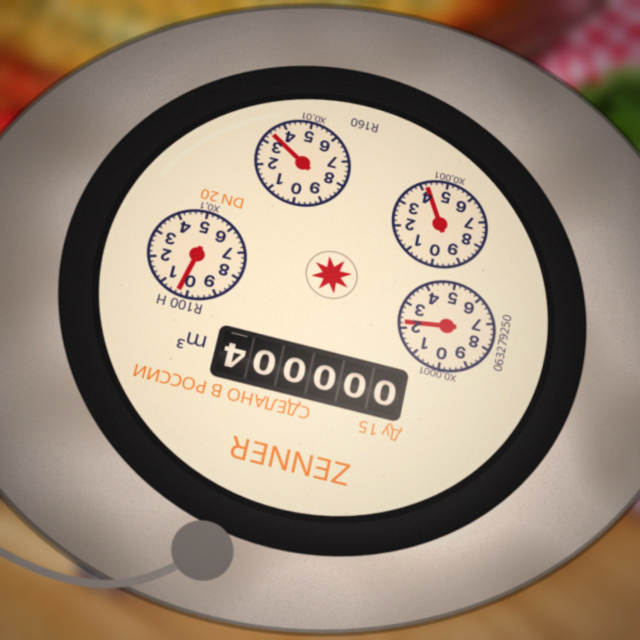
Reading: 4.0342 m³
